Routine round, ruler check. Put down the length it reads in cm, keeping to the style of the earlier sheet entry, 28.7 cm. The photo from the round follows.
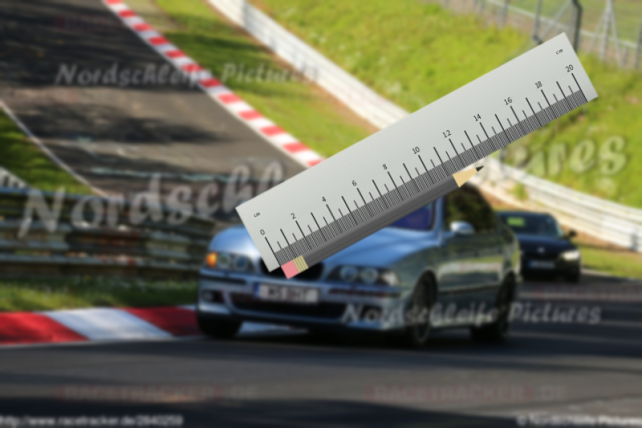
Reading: 13 cm
